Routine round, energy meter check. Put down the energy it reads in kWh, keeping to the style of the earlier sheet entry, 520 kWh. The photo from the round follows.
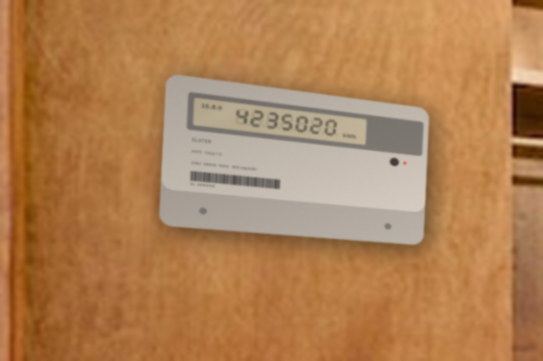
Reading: 4235020 kWh
